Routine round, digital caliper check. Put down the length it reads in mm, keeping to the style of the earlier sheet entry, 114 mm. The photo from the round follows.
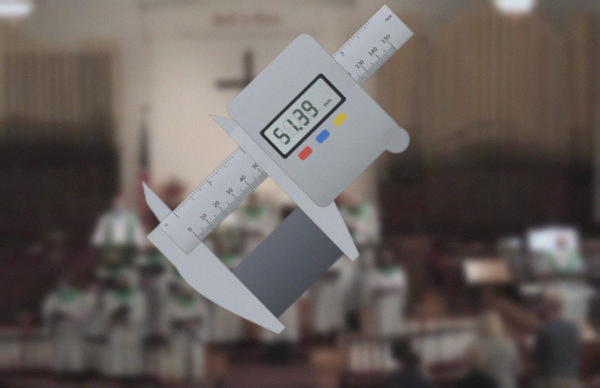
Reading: 51.39 mm
